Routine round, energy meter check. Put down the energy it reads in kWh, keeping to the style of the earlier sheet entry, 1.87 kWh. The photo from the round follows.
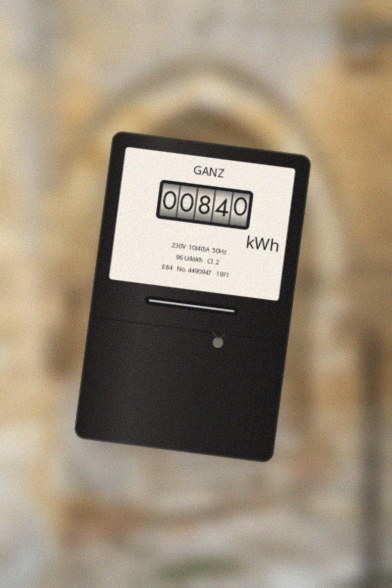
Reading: 840 kWh
